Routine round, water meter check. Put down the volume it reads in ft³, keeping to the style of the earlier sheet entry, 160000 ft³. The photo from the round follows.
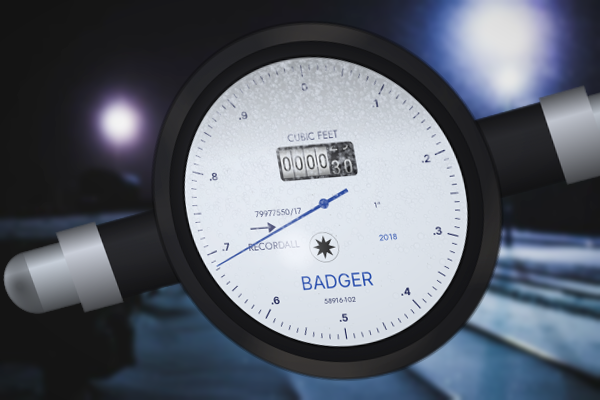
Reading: 29.68 ft³
